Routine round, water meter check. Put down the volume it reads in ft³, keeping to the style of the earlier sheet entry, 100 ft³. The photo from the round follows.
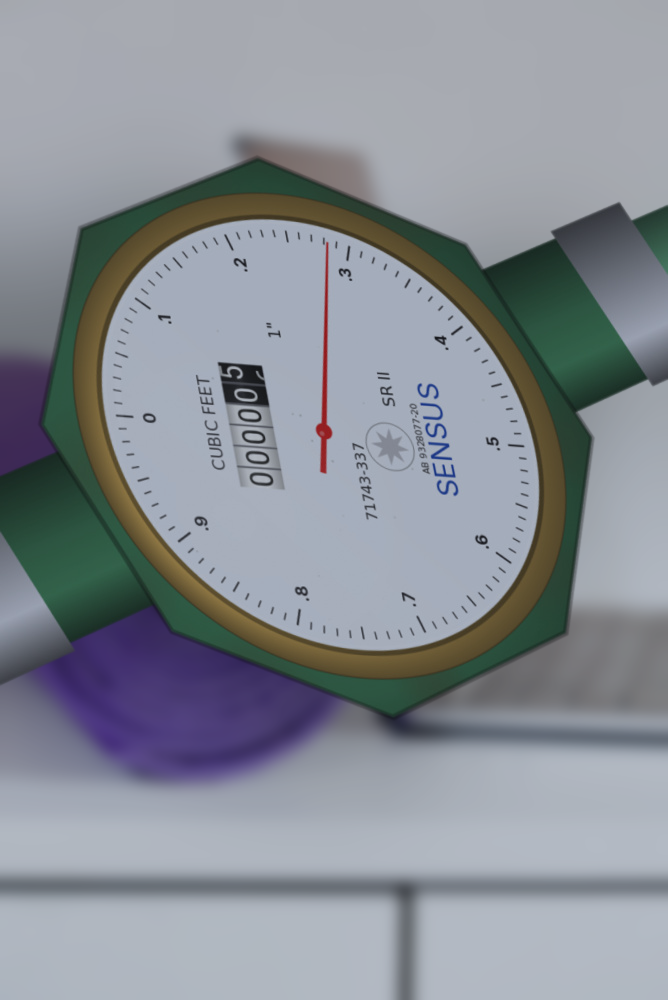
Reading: 5.28 ft³
